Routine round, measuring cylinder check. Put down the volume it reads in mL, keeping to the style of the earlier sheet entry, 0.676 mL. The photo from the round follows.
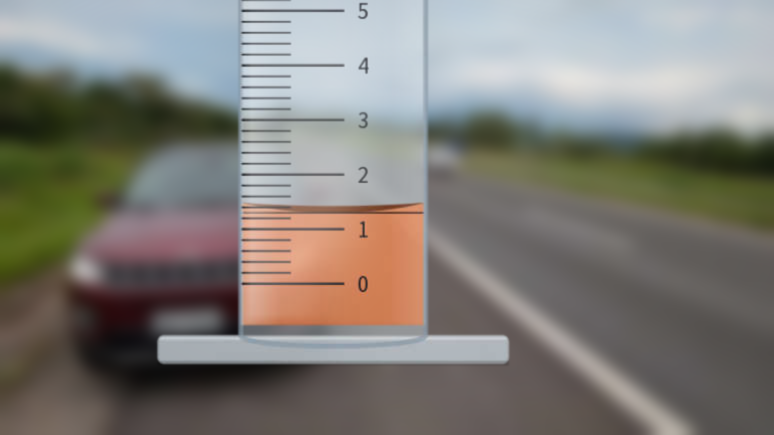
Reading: 1.3 mL
